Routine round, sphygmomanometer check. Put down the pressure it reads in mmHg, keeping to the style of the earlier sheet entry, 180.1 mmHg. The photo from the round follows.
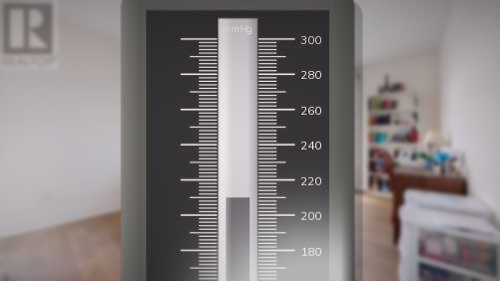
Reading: 210 mmHg
